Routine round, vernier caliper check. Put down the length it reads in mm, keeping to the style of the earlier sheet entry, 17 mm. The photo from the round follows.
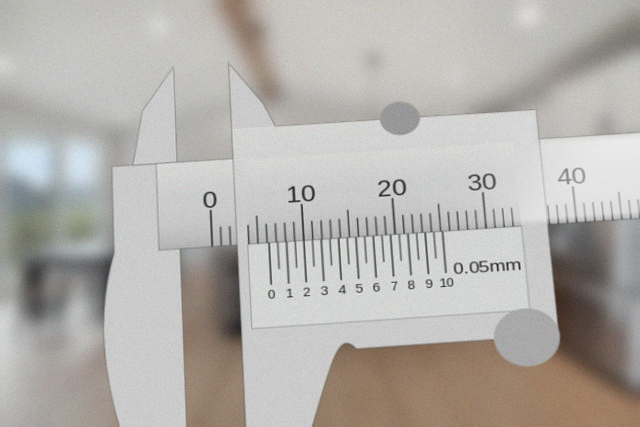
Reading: 6.2 mm
